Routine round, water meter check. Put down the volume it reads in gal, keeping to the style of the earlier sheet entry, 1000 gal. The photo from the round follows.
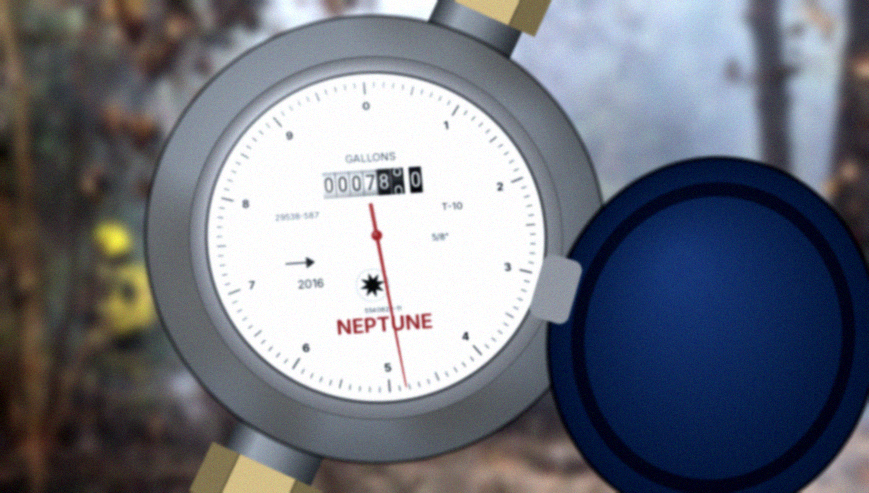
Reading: 7884.8 gal
